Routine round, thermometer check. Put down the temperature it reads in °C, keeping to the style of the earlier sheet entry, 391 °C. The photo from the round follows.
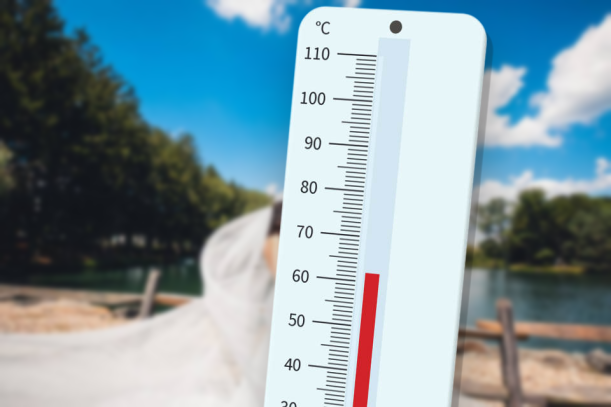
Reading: 62 °C
